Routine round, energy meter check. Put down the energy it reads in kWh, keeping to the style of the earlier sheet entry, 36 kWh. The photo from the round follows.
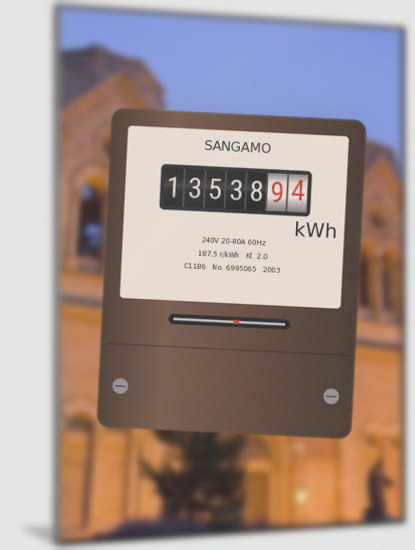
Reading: 13538.94 kWh
